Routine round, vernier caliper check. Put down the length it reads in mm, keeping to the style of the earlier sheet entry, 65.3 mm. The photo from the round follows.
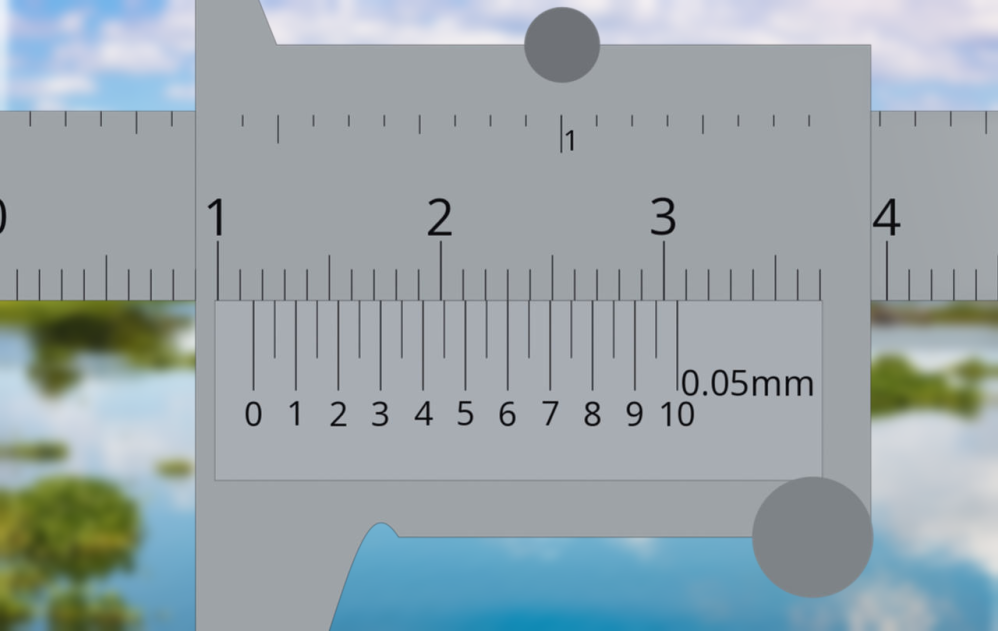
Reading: 11.60 mm
